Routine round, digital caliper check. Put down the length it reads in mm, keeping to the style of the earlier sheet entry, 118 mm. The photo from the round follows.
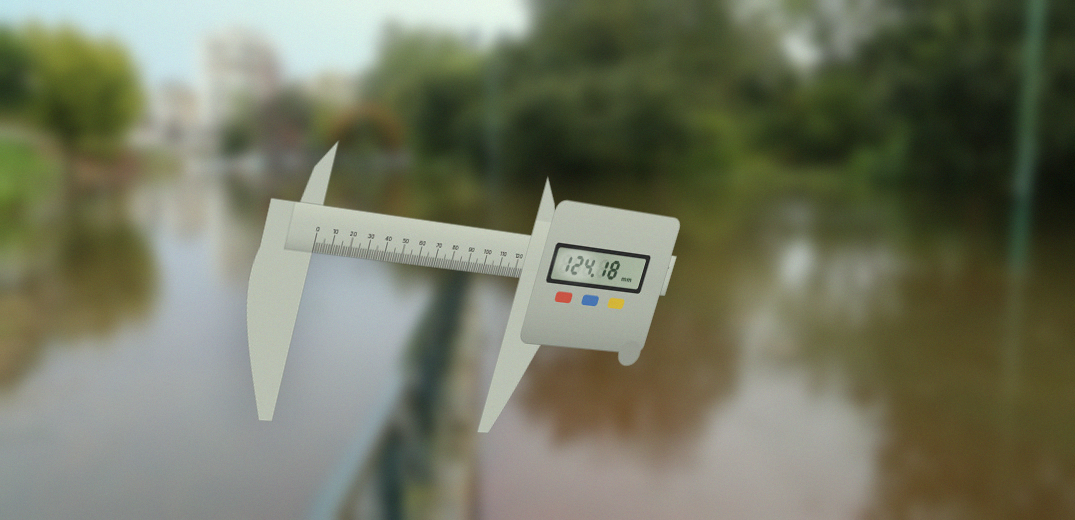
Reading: 124.18 mm
